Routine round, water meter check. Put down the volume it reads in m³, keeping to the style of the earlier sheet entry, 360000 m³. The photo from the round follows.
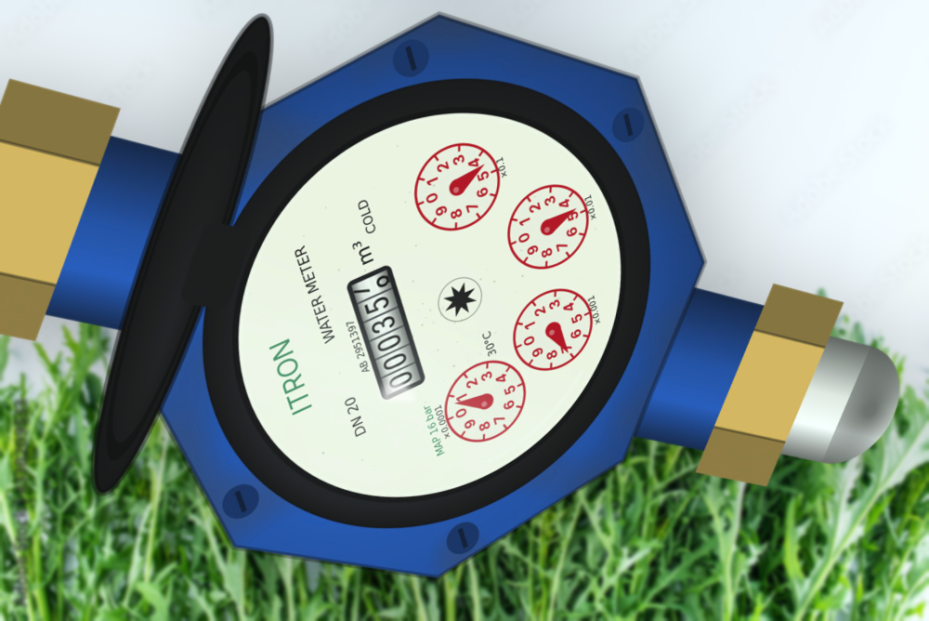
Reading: 357.4470 m³
